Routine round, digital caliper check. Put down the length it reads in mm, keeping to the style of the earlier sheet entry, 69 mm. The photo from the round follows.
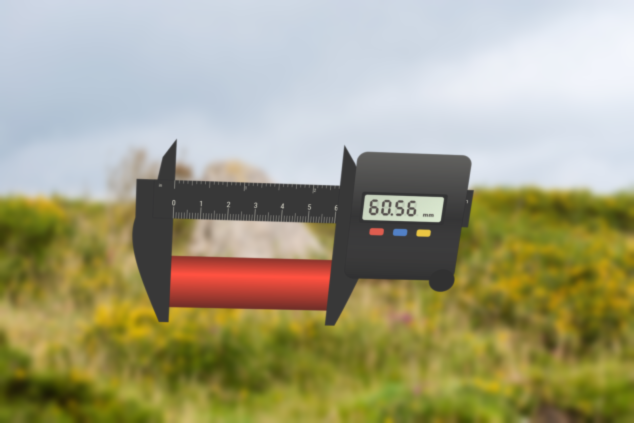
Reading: 60.56 mm
